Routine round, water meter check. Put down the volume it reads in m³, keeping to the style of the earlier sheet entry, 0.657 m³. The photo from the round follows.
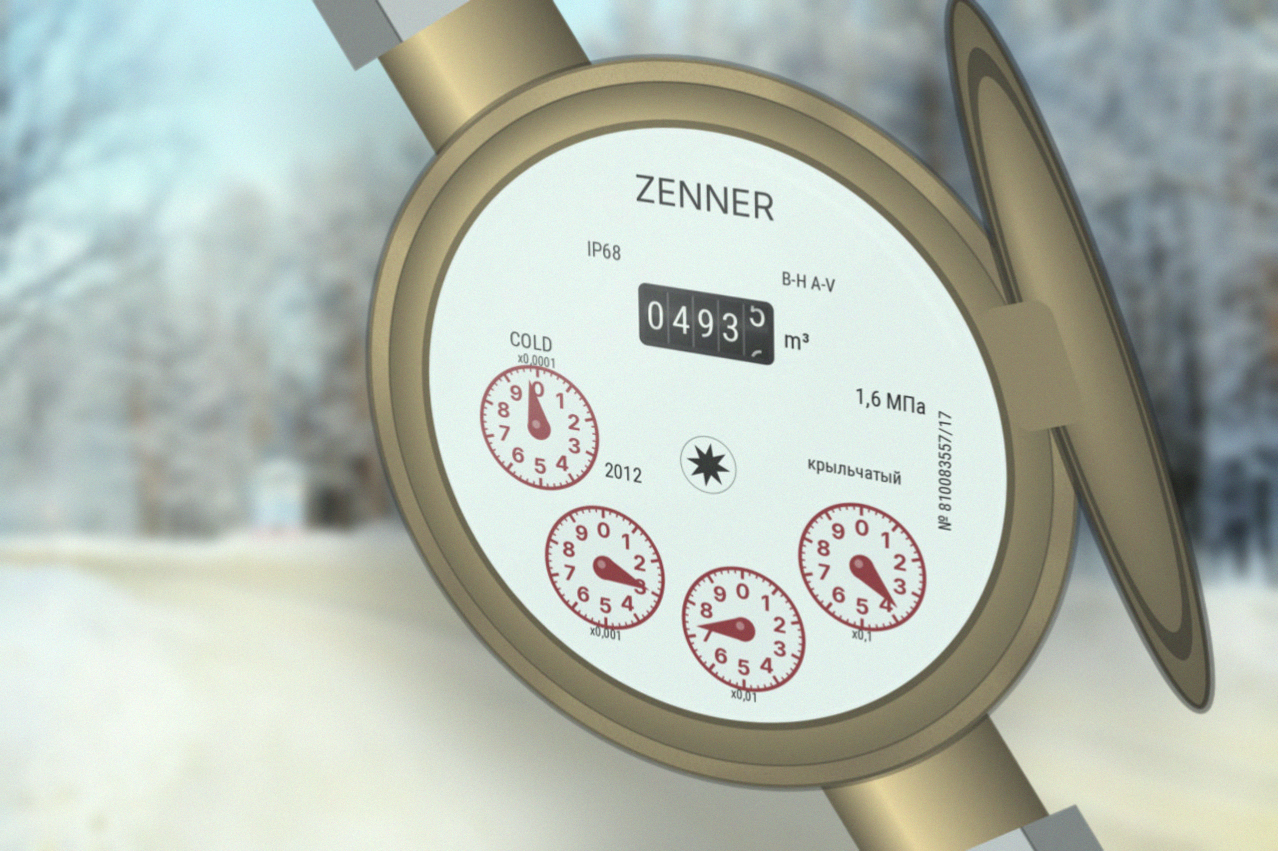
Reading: 4935.3729 m³
